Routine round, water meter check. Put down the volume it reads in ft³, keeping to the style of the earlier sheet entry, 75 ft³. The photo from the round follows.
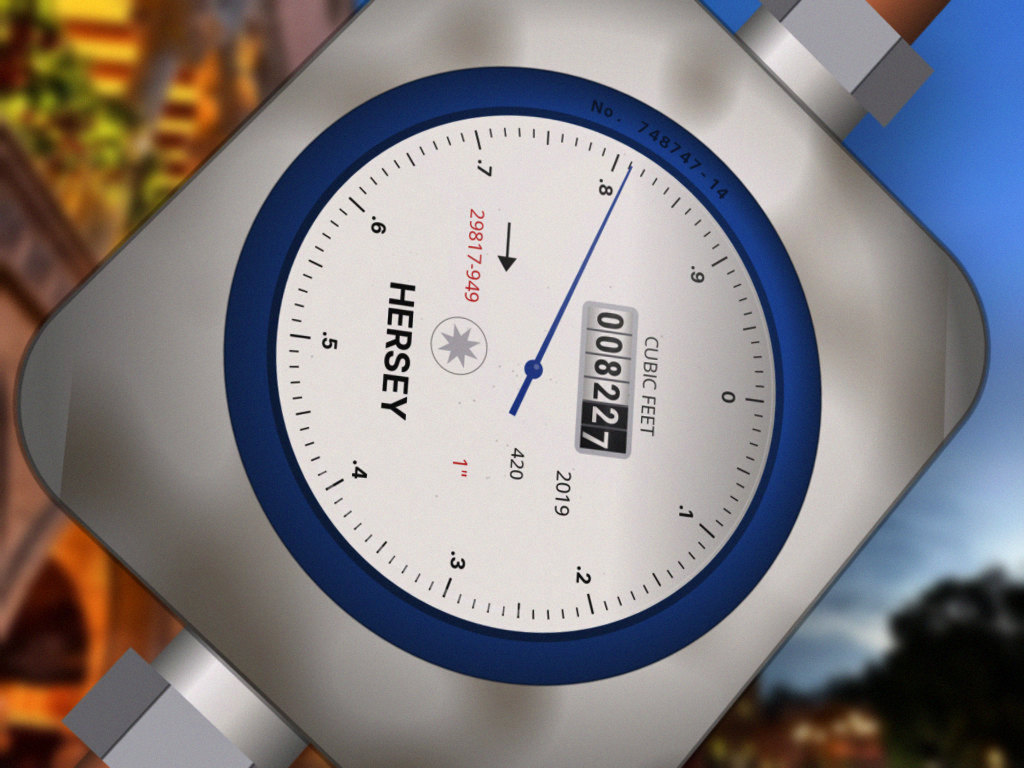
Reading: 8226.81 ft³
